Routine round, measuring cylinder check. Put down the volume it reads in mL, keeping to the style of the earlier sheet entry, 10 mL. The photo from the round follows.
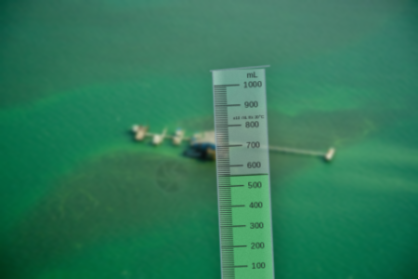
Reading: 550 mL
